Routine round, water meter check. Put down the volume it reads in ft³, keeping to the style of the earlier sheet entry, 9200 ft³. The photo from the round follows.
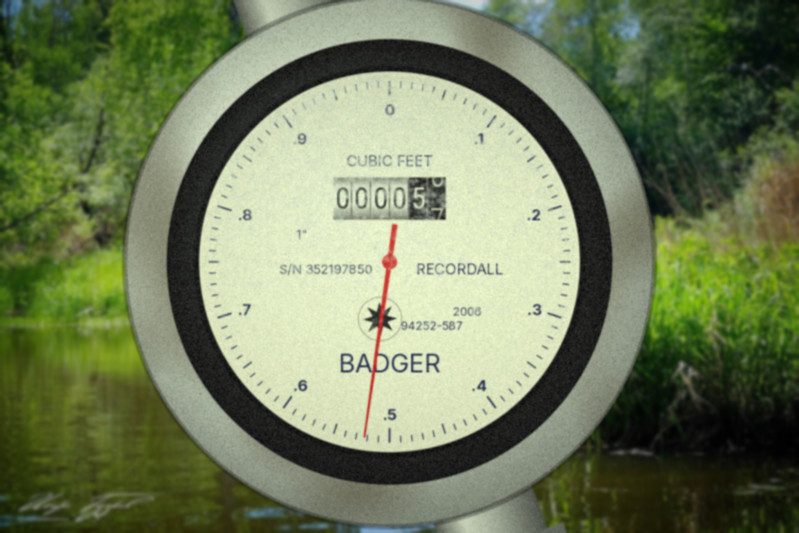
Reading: 56.52 ft³
